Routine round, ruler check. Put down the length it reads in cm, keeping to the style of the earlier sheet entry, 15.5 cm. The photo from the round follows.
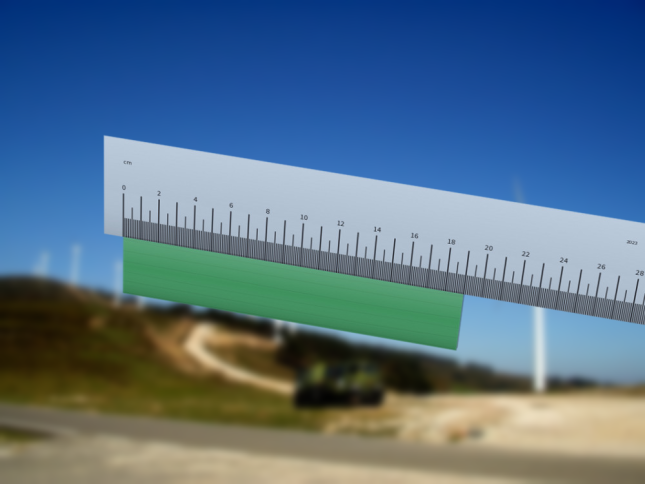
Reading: 19 cm
